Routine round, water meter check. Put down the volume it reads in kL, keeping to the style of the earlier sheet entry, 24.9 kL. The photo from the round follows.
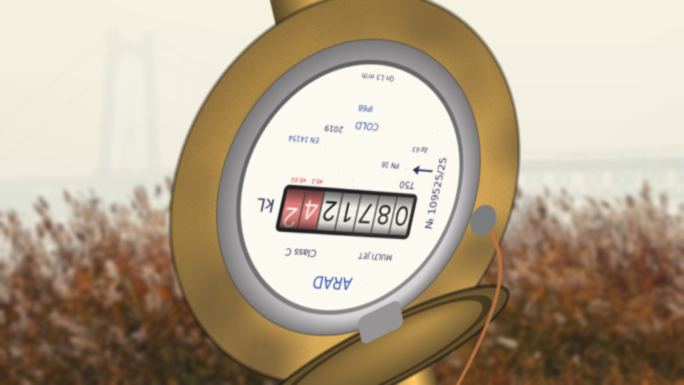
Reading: 8712.42 kL
